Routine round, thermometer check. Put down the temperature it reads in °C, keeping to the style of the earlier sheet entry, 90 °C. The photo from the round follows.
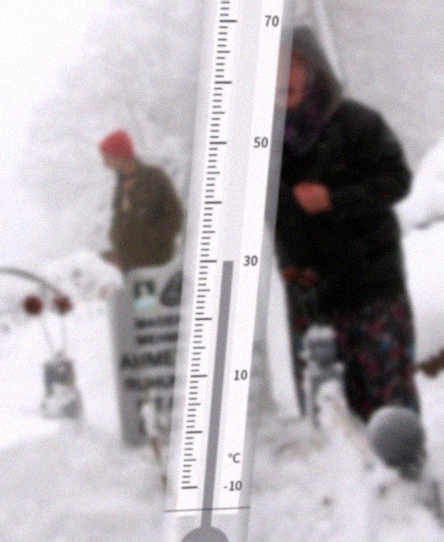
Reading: 30 °C
